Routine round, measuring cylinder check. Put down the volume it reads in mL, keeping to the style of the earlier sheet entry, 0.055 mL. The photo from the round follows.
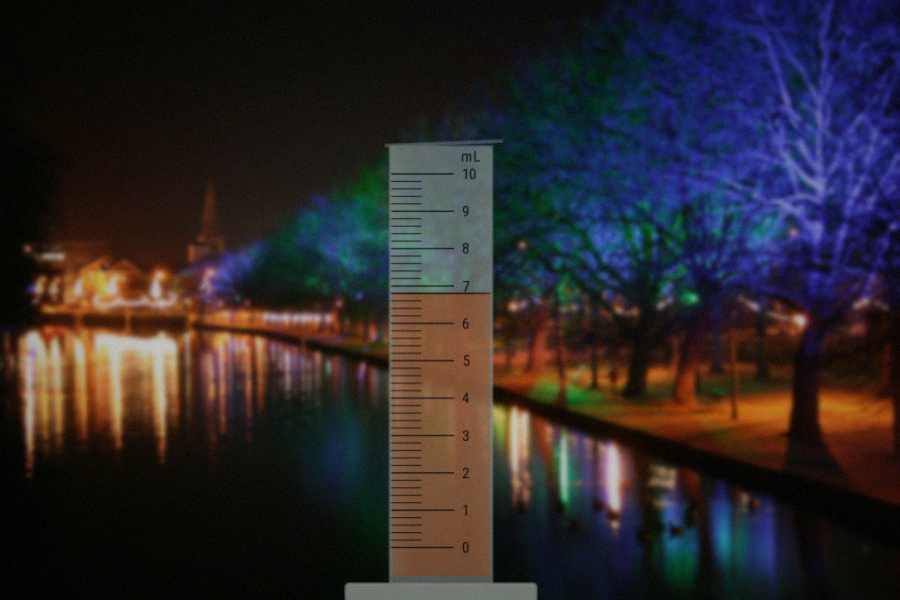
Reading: 6.8 mL
